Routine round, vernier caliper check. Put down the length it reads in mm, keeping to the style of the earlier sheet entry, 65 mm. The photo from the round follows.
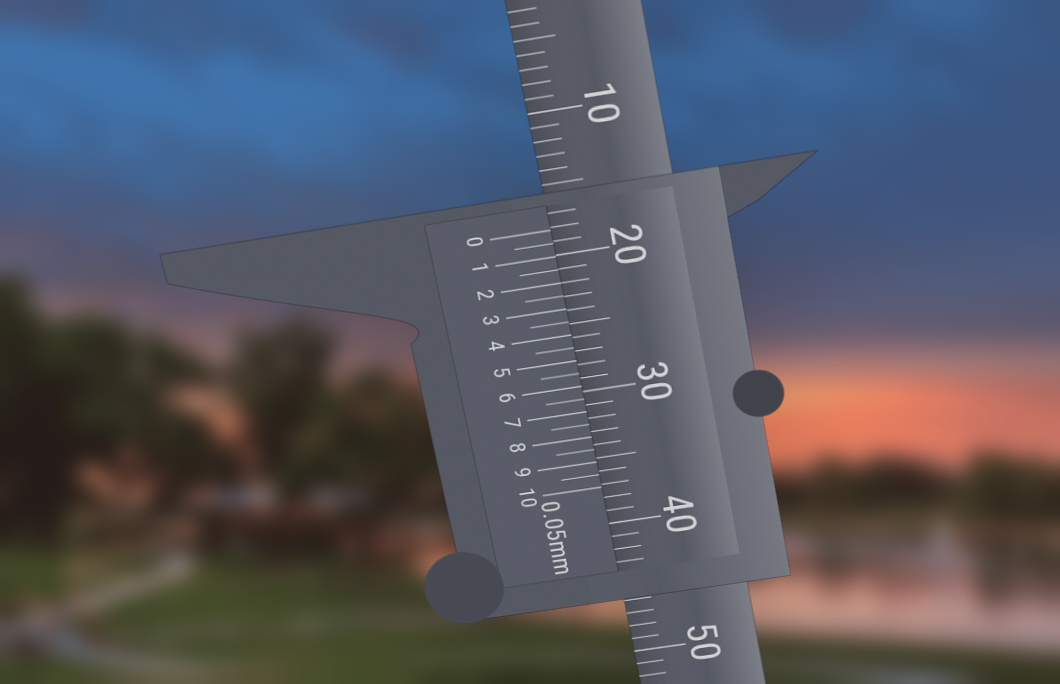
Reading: 18.2 mm
